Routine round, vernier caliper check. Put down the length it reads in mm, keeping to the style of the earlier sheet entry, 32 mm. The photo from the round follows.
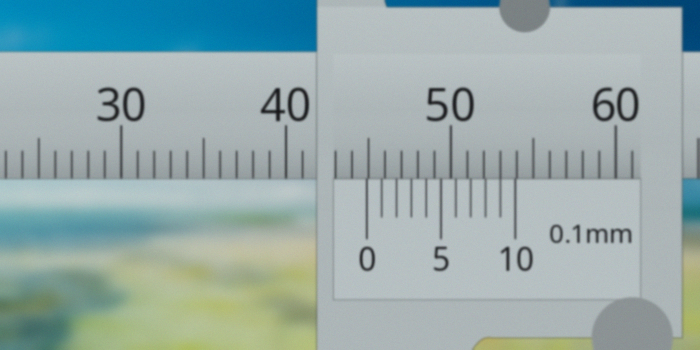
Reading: 44.9 mm
